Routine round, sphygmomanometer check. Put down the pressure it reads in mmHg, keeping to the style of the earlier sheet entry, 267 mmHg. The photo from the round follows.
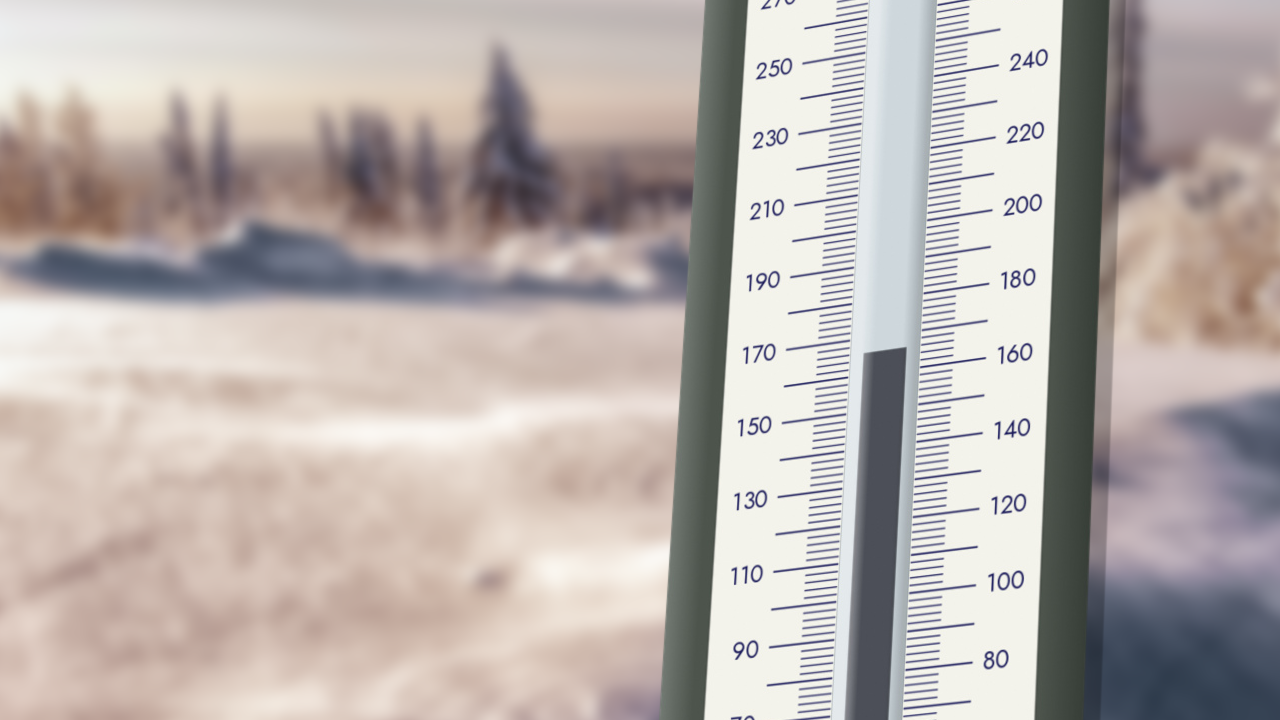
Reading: 166 mmHg
